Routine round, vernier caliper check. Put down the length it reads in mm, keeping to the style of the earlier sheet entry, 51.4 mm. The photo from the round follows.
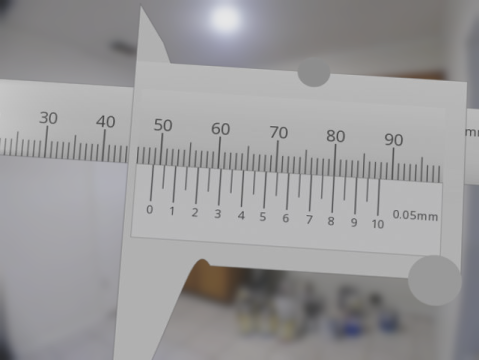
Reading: 48.8 mm
